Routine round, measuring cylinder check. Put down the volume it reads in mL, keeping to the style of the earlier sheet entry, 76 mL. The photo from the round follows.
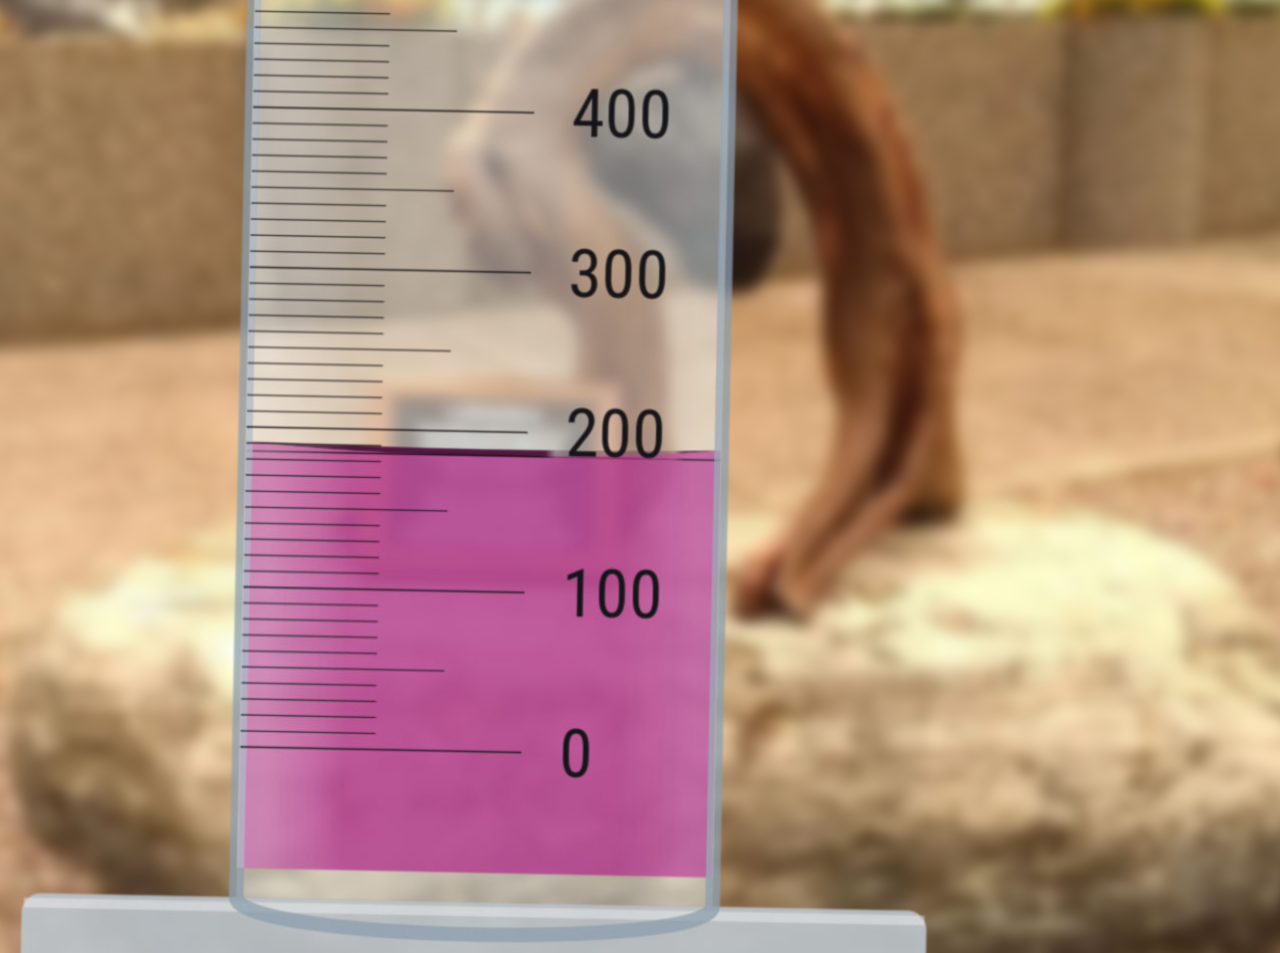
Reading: 185 mL
